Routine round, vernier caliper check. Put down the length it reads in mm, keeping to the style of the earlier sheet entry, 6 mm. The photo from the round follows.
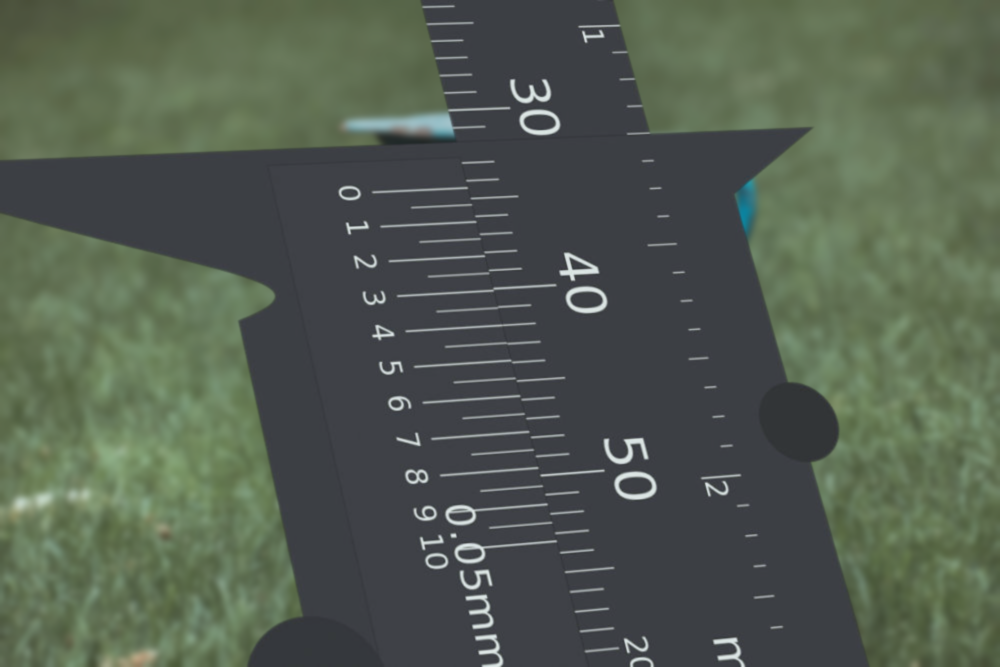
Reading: 34.4 mm
